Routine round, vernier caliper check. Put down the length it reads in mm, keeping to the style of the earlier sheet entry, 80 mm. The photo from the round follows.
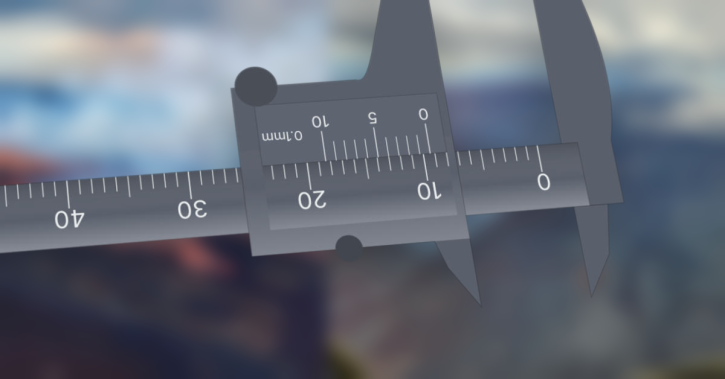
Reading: 9.4 mm
